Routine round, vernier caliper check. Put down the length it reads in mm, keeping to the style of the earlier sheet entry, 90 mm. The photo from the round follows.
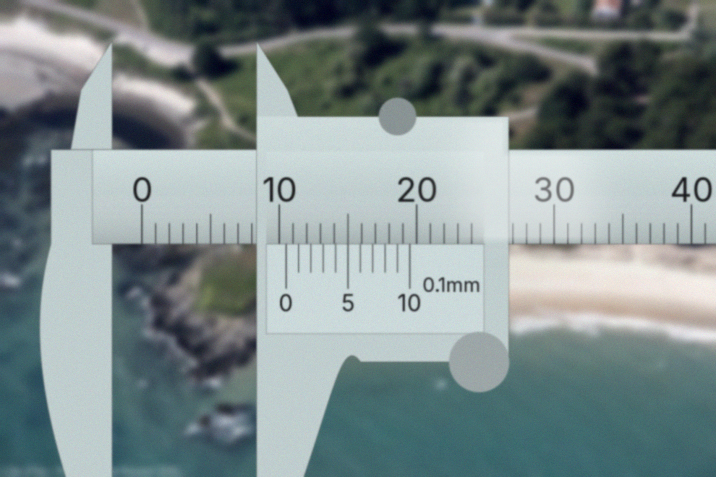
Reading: 10.5 mm
